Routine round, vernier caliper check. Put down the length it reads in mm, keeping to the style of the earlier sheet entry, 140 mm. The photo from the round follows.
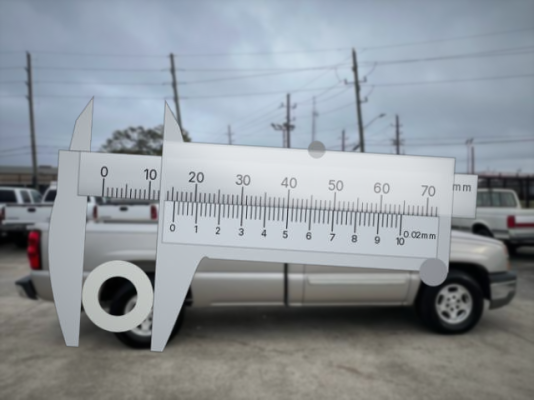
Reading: 15.5 mm
